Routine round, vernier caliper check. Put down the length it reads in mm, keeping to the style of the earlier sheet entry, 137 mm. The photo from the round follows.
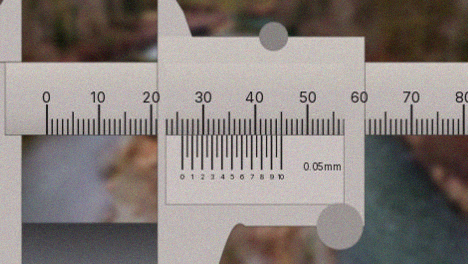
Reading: 26.0 mm
